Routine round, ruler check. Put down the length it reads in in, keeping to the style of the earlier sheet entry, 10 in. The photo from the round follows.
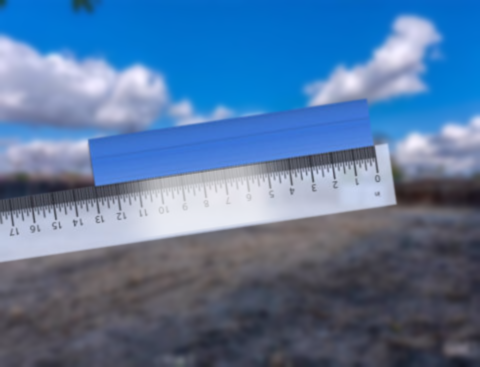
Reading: 13 in
